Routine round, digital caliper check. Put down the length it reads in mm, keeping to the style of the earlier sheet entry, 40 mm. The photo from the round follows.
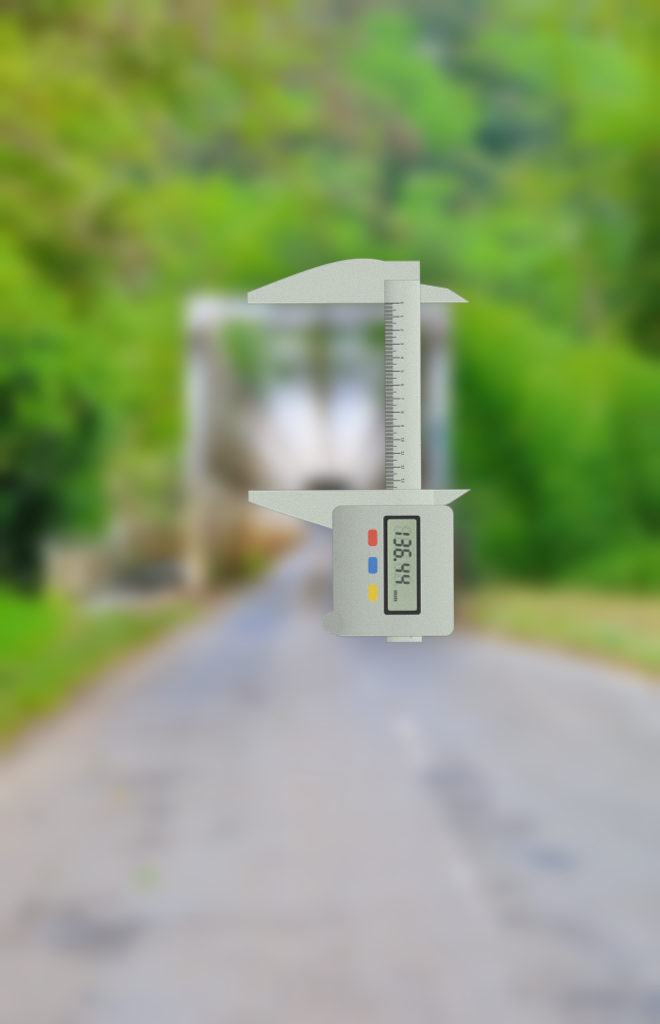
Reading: 136.44 mm
